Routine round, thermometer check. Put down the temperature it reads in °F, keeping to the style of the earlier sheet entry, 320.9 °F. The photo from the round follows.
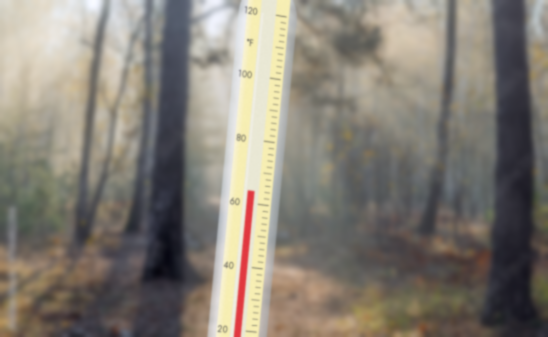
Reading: 64 °F
